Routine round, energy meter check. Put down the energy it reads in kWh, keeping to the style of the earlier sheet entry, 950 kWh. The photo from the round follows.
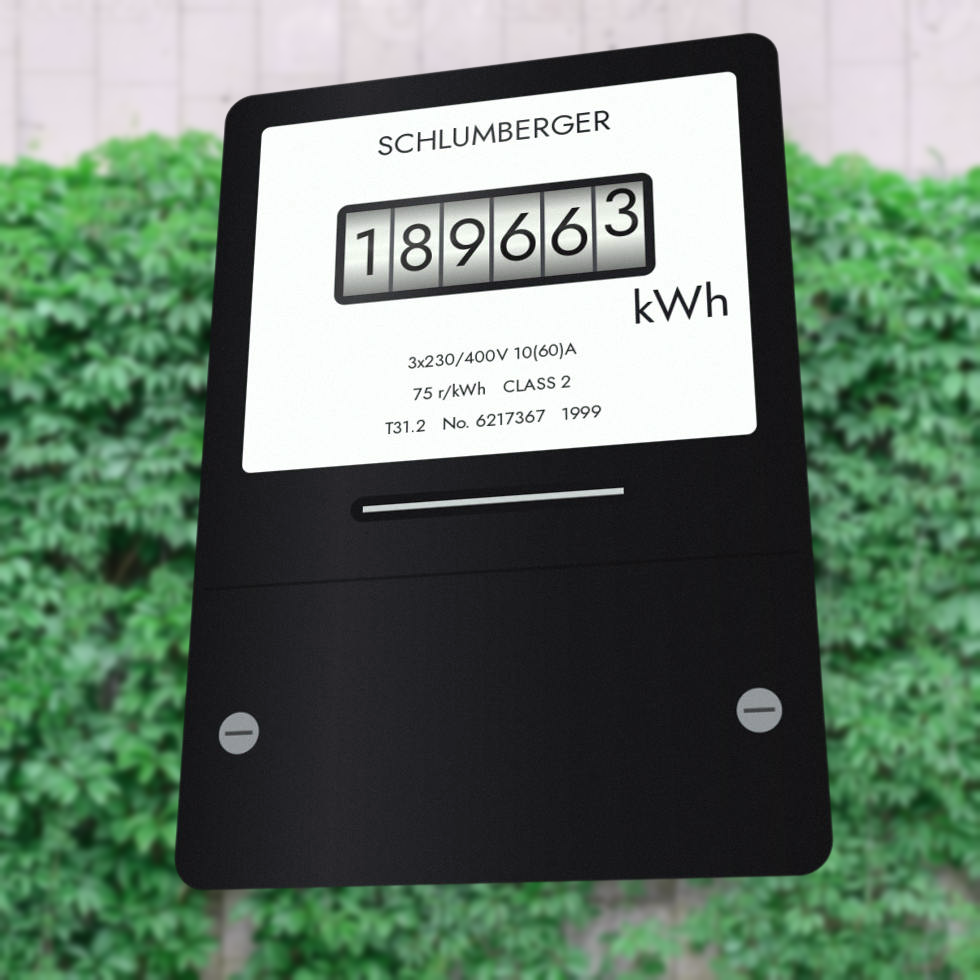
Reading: 189663 kWh
